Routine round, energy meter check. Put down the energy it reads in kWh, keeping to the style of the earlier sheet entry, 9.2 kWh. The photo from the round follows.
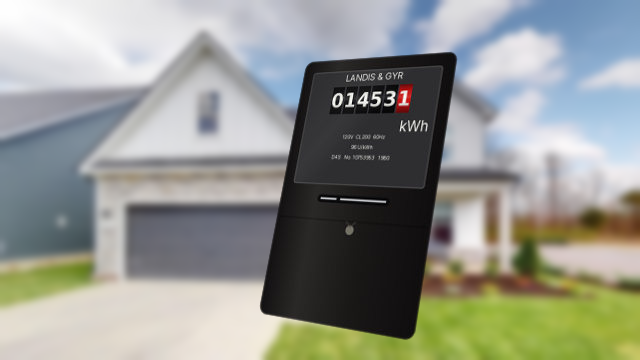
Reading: 1453.1 kWh
